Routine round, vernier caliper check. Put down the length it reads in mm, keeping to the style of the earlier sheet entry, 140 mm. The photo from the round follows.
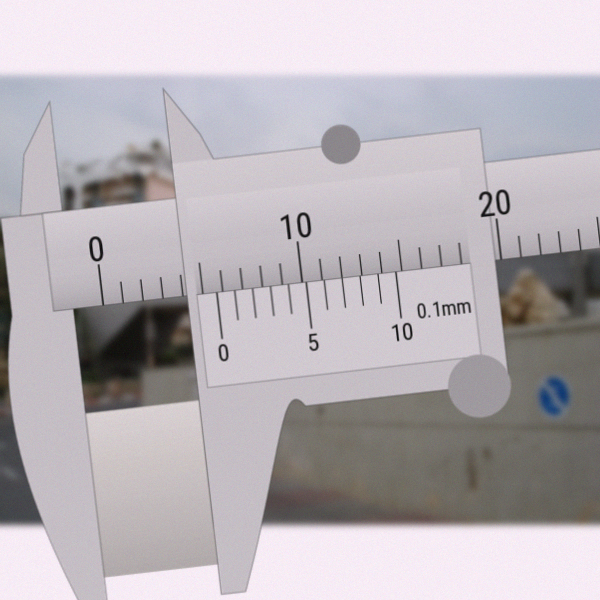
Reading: 5.7 mm
